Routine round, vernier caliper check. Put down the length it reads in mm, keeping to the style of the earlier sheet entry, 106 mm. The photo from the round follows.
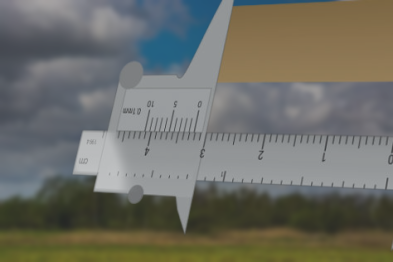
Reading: 32.2 mm
